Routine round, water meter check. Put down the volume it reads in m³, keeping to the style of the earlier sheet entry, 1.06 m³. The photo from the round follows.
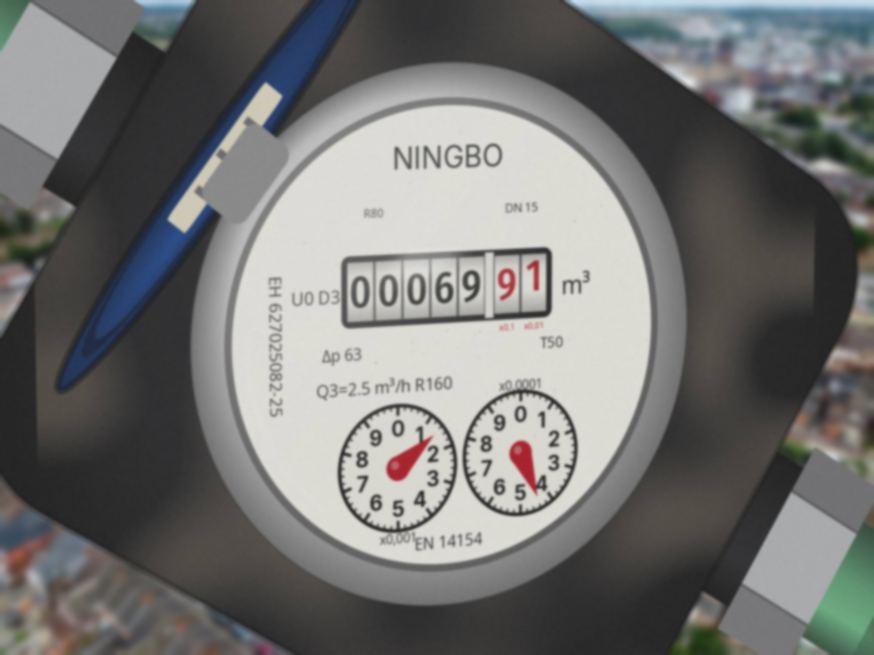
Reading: 69.9114 m³
